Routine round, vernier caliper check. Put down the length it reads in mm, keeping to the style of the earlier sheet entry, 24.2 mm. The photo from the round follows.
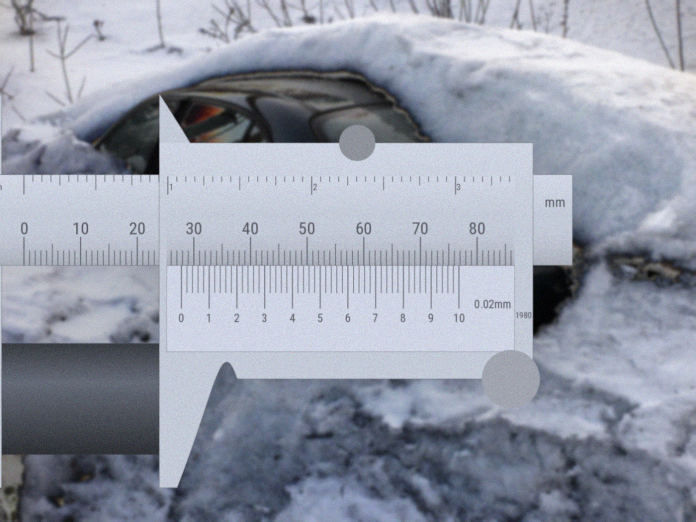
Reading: 27.8 mm
